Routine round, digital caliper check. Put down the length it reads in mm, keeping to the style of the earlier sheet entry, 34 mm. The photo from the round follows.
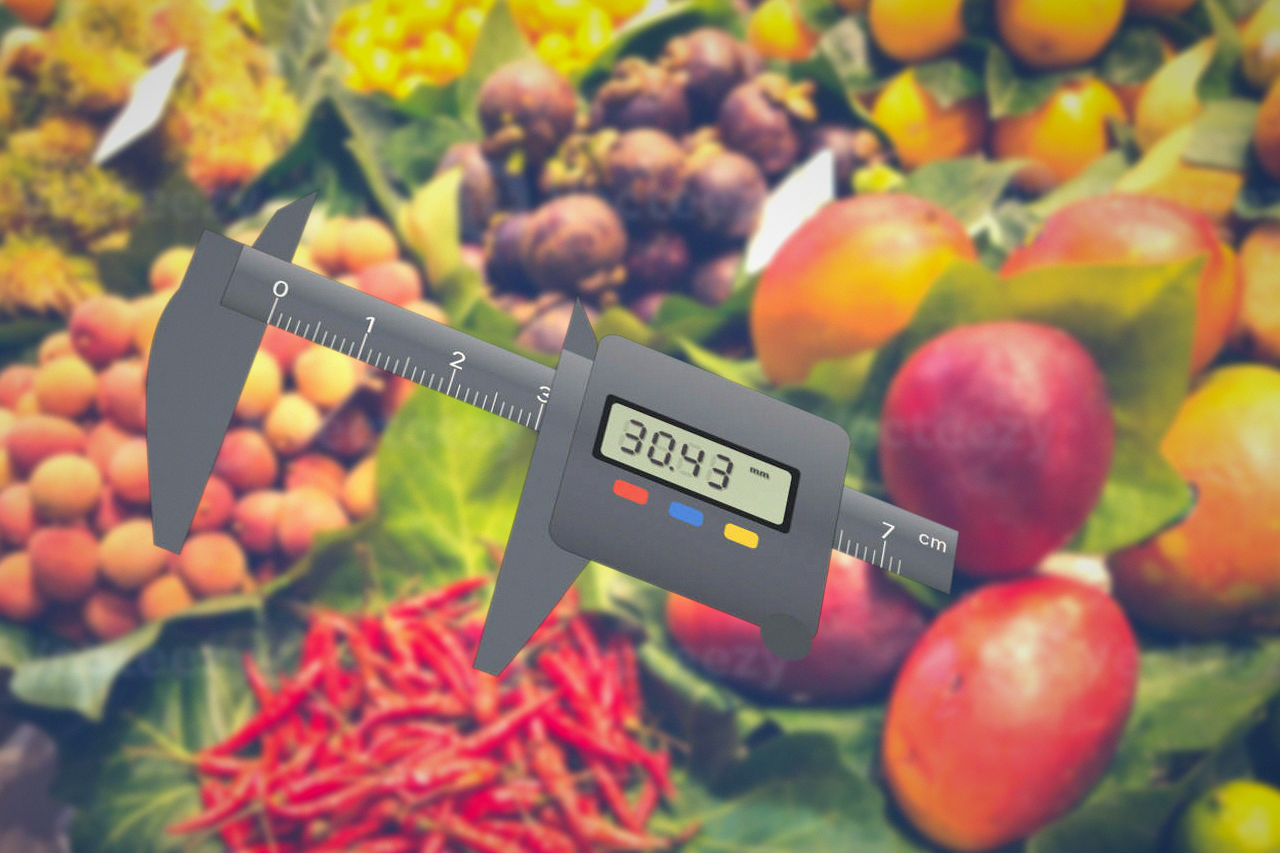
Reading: 30.43 mm
